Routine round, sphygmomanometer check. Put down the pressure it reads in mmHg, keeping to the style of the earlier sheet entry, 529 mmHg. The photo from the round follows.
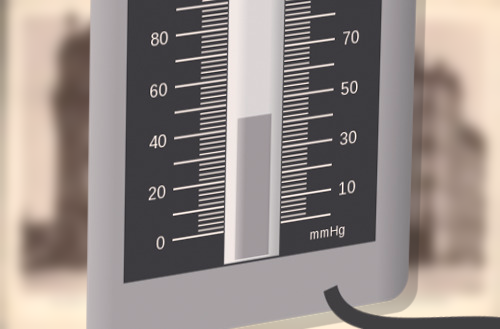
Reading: 44 mmHg
